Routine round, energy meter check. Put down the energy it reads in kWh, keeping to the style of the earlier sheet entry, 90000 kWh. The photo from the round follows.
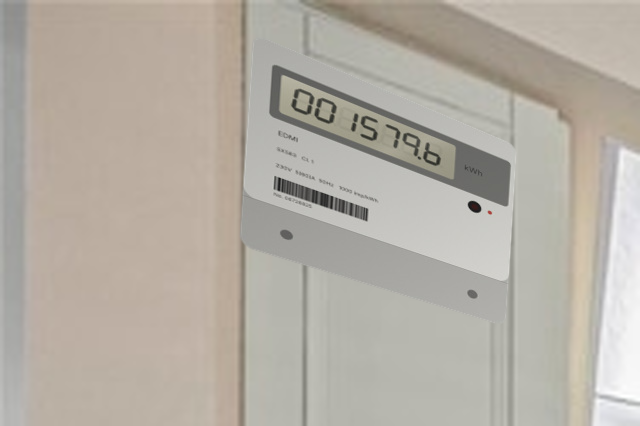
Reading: 1579.6 kWh
